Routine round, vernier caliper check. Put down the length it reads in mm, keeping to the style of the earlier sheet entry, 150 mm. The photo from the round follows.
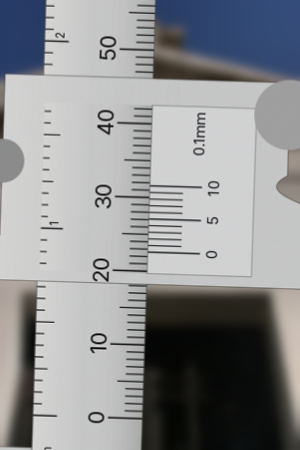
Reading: 22.6 mm
